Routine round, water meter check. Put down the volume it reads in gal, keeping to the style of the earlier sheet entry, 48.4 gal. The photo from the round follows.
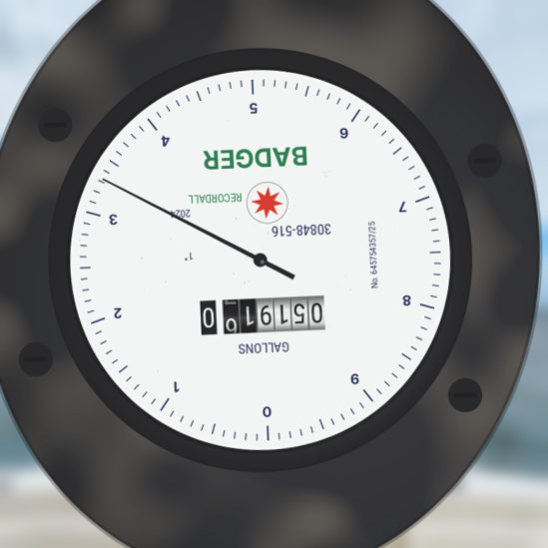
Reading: 519163.3 gal
